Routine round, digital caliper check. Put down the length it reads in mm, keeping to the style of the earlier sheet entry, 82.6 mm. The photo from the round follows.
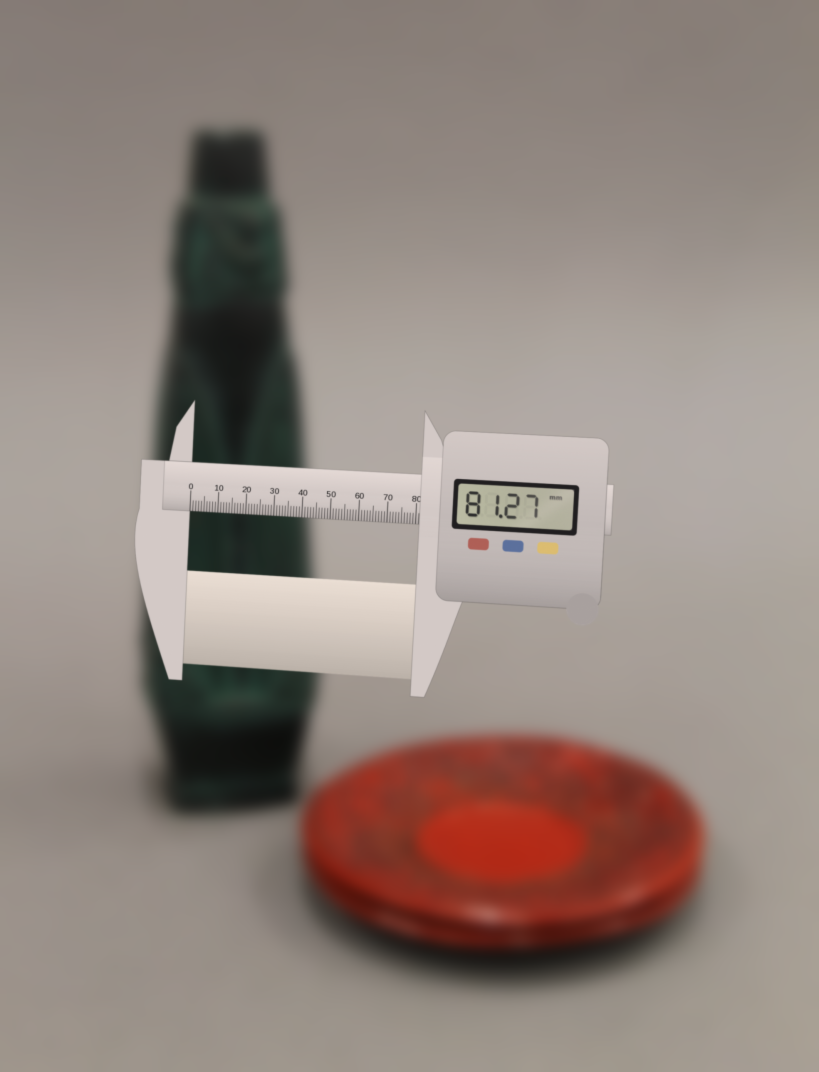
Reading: 81.27 mm
